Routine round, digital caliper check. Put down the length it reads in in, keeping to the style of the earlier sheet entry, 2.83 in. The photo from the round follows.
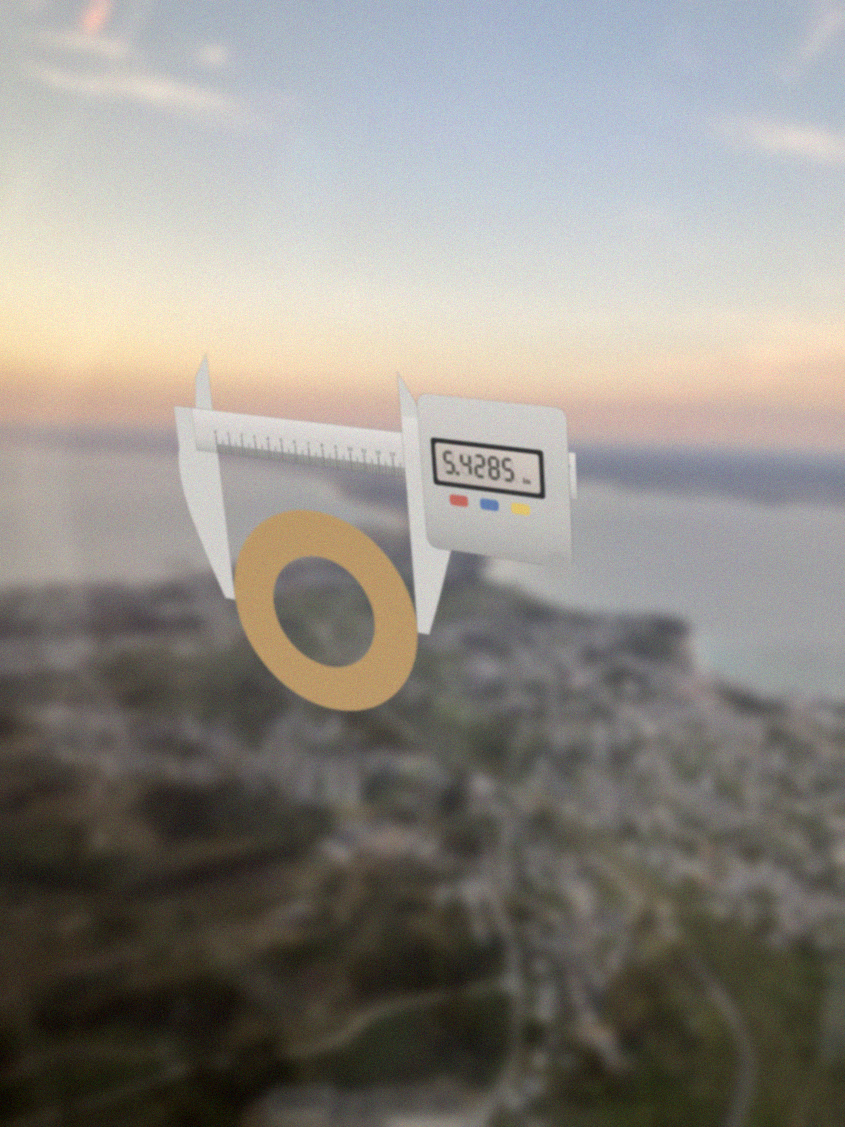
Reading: 5.4285 in
